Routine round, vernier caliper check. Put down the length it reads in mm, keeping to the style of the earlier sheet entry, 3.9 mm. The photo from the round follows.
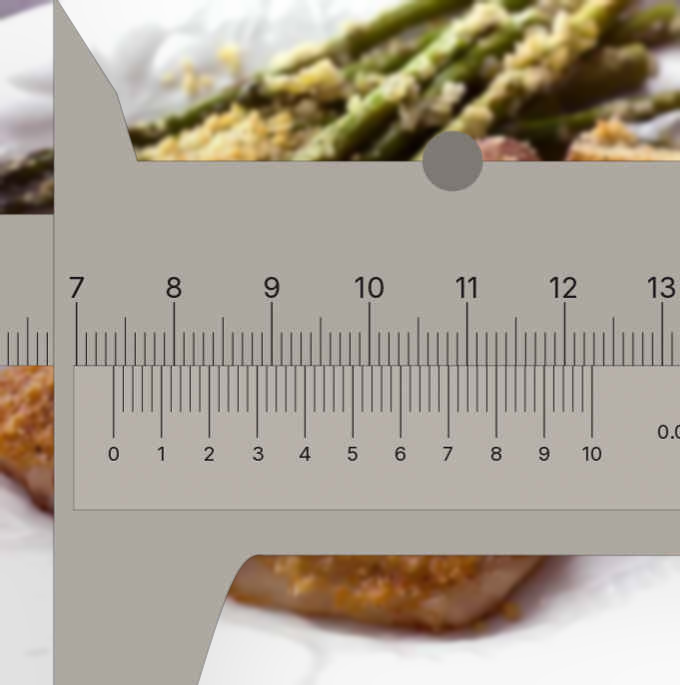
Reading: 73.8 mm
